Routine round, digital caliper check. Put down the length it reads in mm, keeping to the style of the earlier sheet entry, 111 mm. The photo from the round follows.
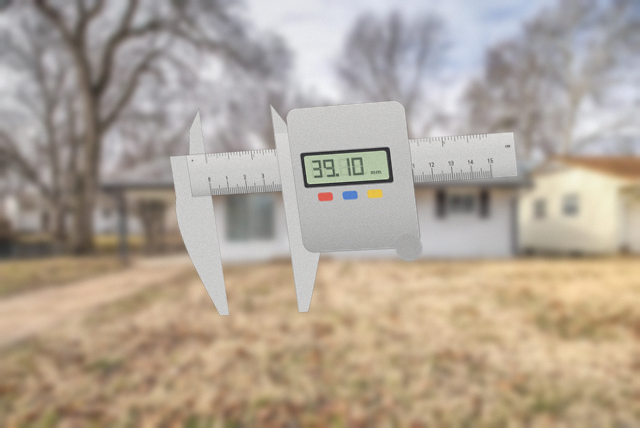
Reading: 39.10 mm
